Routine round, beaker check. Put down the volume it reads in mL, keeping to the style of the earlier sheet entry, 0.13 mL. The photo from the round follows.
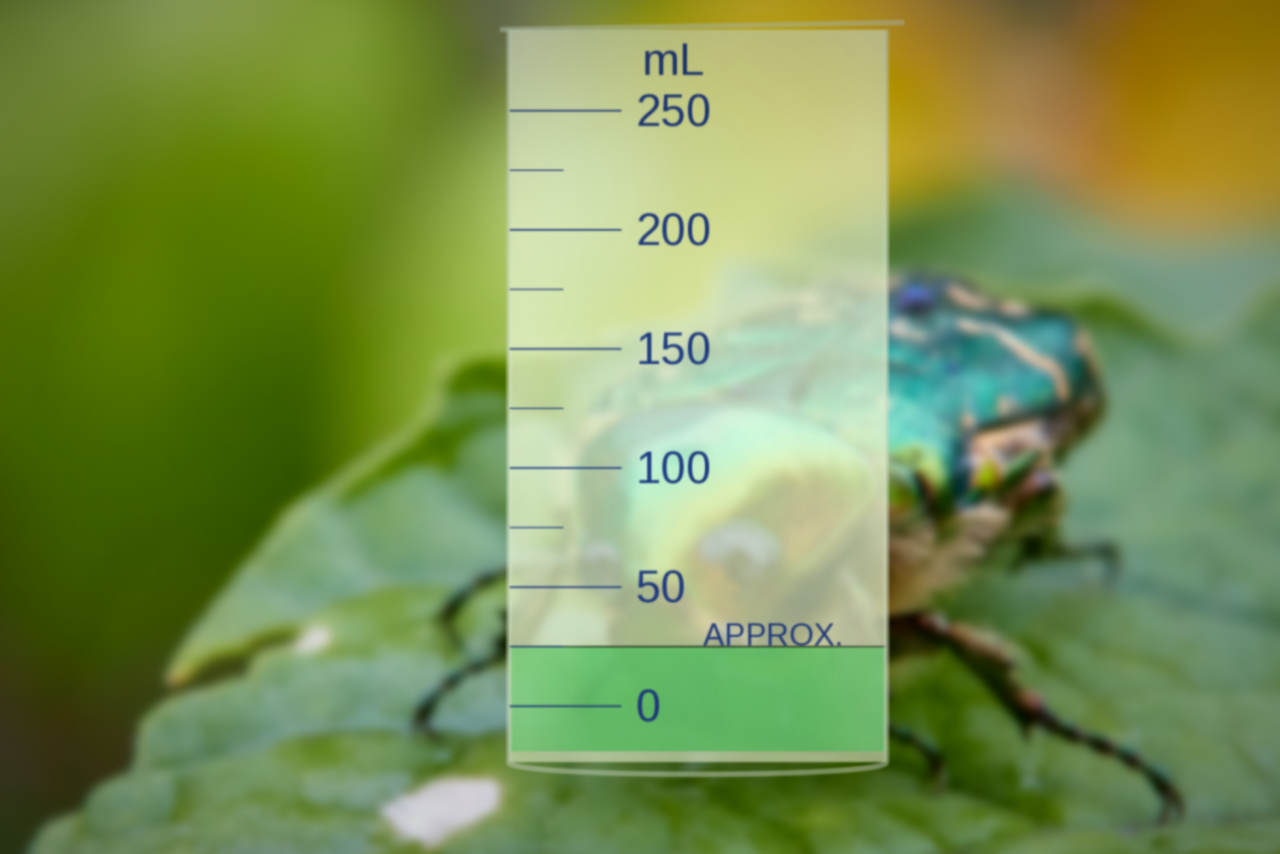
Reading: 25 mL
